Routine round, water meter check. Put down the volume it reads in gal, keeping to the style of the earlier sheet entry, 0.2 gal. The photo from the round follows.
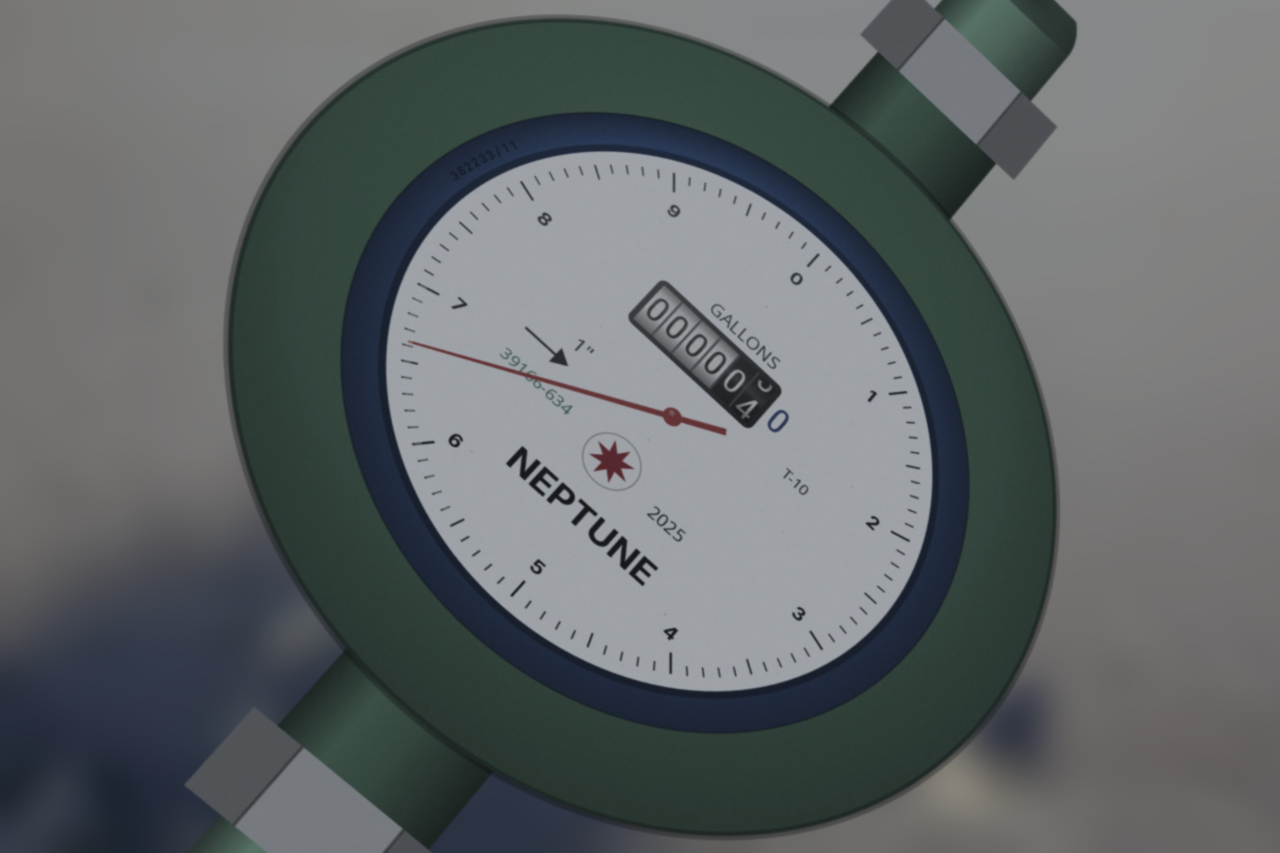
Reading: 36.6 gal
